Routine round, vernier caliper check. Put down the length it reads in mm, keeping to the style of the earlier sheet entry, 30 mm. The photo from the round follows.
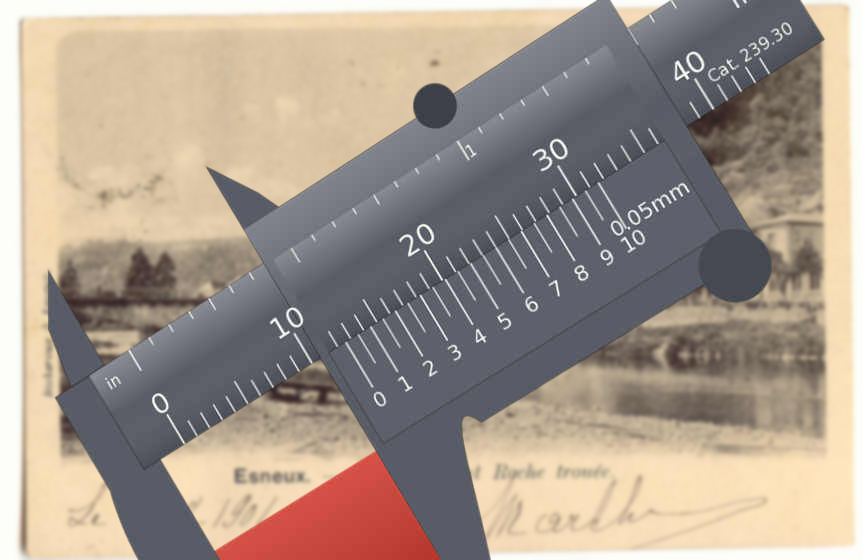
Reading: 12.6 mm
